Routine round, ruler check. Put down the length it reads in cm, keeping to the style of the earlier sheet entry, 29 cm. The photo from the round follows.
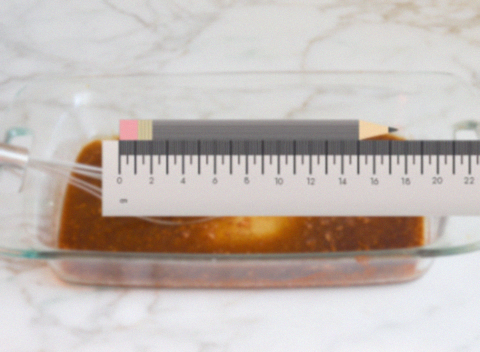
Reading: 17.5 cm
